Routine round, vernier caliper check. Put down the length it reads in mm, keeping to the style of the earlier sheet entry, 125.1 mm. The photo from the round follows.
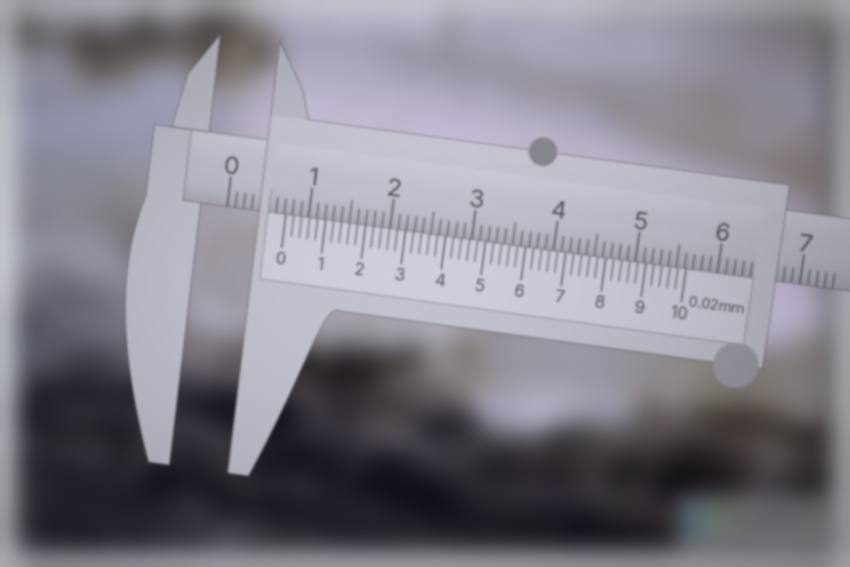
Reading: 7.2 mm
